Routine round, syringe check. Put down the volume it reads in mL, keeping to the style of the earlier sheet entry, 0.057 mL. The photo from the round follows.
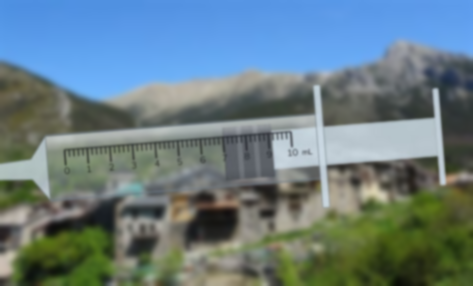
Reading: 7 mL
